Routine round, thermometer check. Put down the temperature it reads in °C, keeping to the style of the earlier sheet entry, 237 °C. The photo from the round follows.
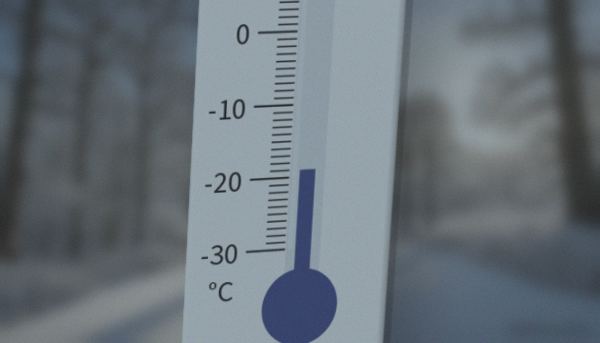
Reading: -19 °C
